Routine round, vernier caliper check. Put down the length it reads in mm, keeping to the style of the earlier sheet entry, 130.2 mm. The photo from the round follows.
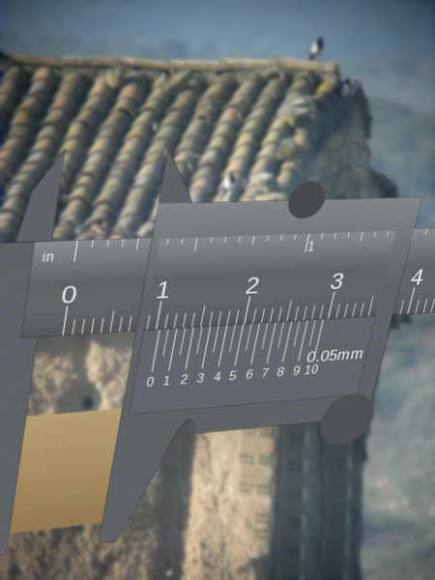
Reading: 10.4 mm
